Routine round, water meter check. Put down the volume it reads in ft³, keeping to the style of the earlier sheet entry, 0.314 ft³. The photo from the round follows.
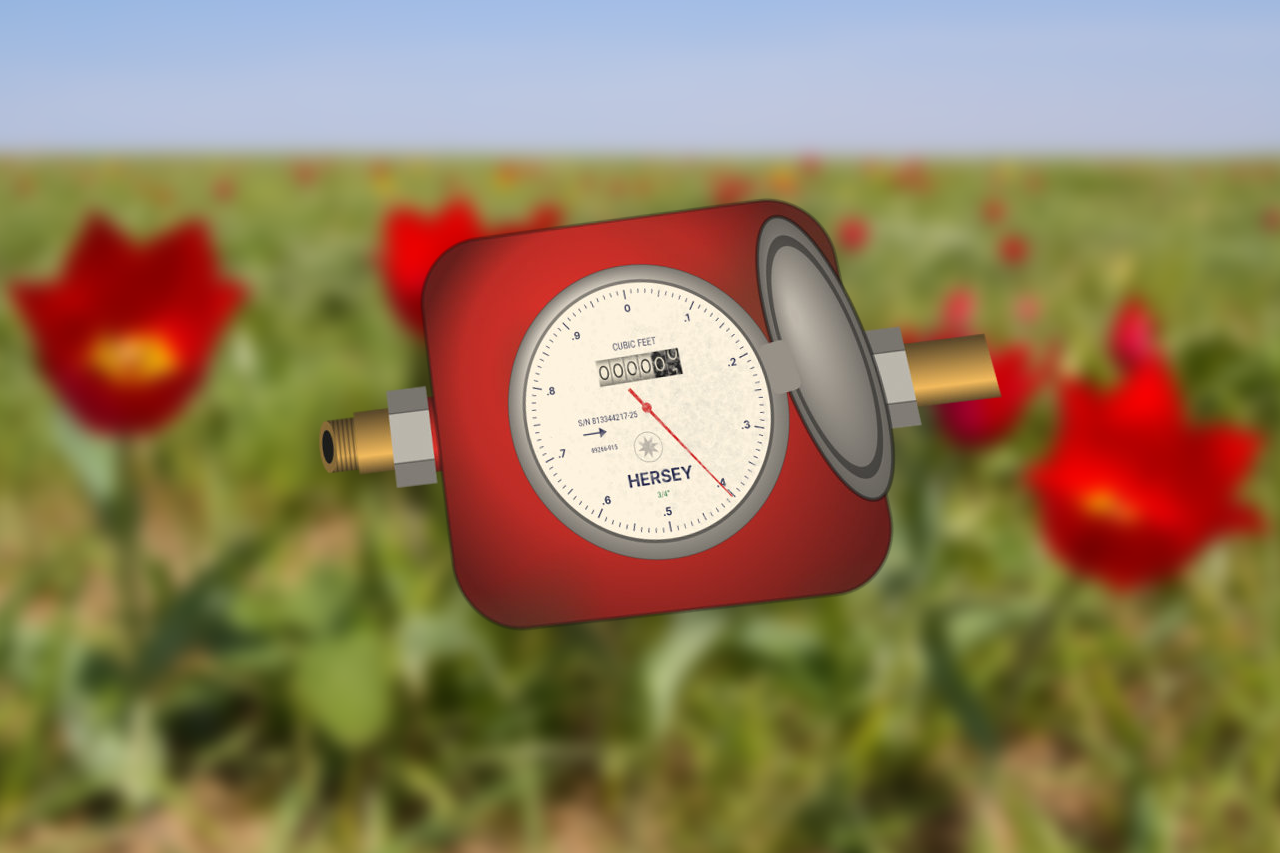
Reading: 0.40 ft³
